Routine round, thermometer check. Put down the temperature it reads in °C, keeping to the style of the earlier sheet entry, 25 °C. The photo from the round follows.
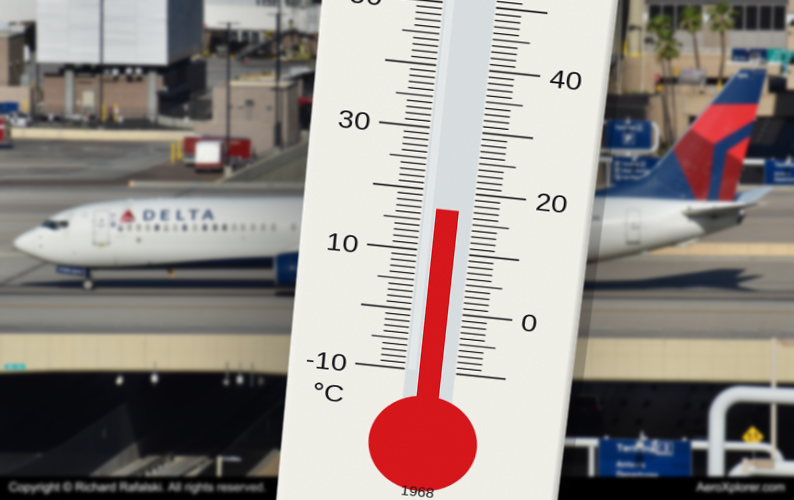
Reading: 17 °C
